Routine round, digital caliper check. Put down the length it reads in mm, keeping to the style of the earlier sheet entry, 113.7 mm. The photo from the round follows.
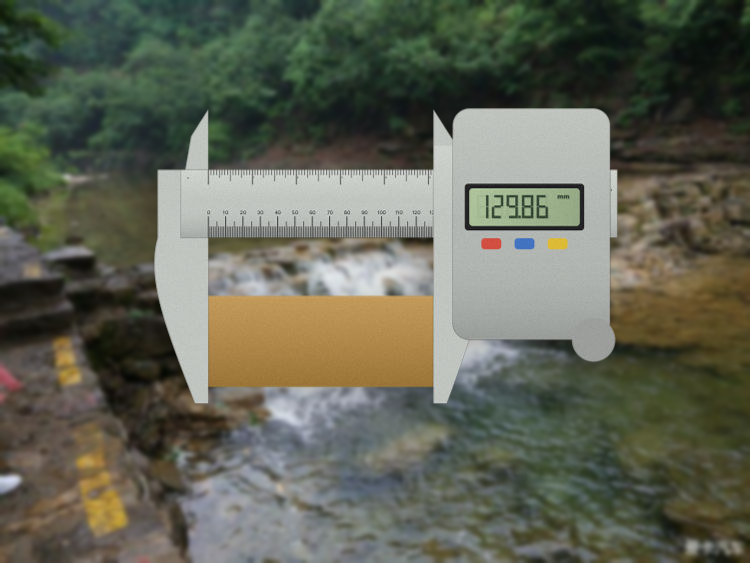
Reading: 129.86 mm
